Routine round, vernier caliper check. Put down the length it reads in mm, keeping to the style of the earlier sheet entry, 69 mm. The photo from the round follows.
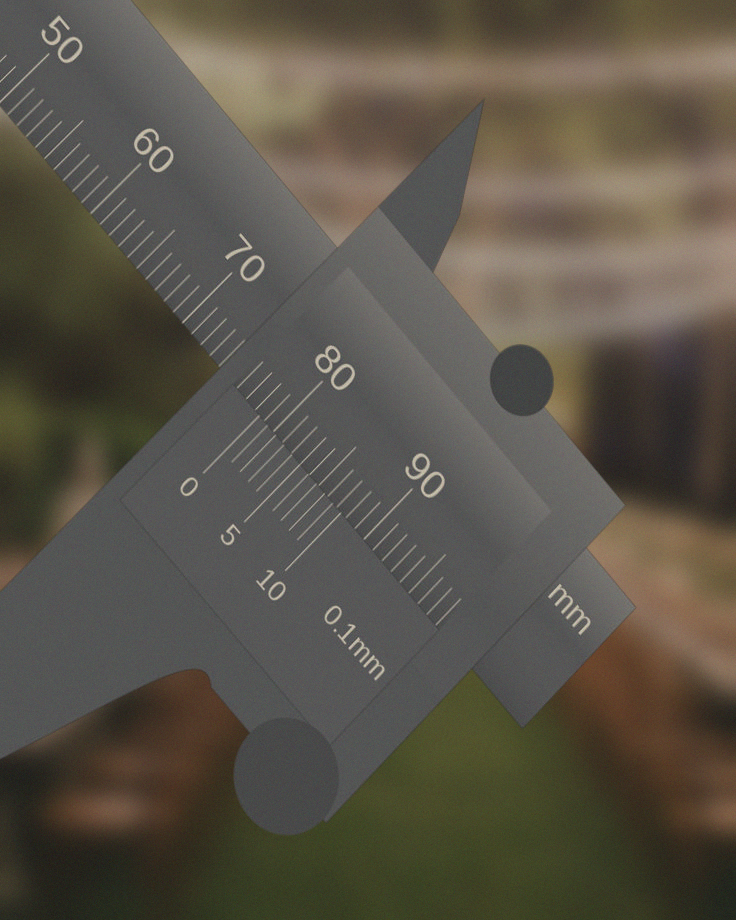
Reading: 78.5 mm
